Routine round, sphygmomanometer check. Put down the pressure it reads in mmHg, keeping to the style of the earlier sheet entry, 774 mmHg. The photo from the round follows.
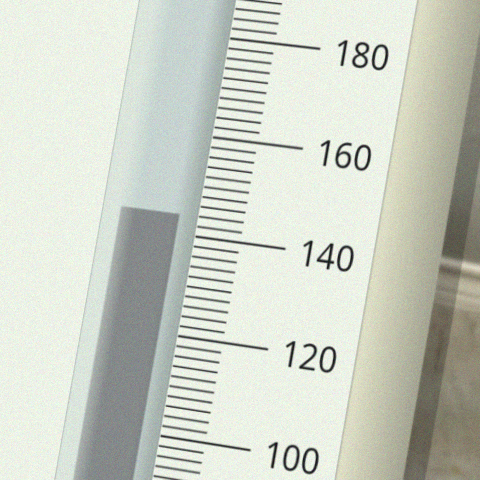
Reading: 144 mmHg
